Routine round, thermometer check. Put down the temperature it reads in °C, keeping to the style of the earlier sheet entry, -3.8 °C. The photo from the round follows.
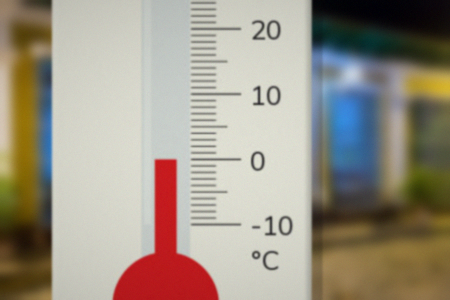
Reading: 0 °C
